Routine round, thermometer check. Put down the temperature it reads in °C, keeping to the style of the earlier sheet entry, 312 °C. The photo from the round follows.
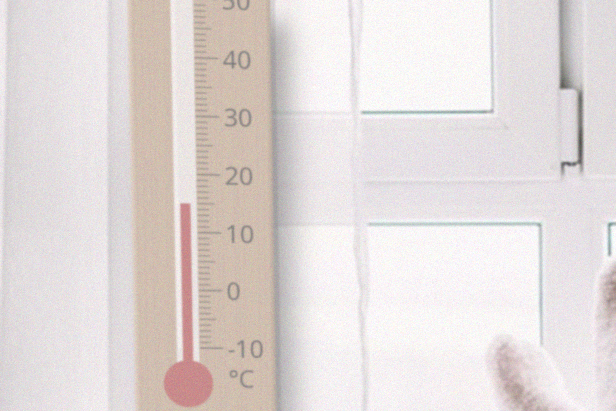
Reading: 15 °C
